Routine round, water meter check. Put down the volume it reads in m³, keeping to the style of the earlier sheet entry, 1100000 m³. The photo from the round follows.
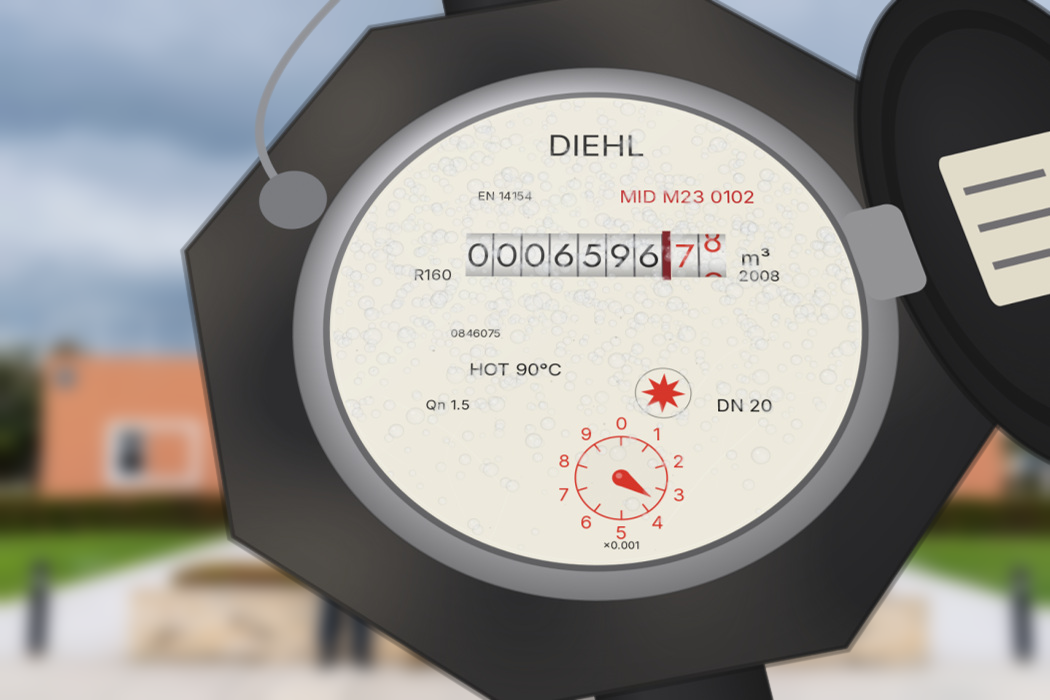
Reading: 6596.783 m³
